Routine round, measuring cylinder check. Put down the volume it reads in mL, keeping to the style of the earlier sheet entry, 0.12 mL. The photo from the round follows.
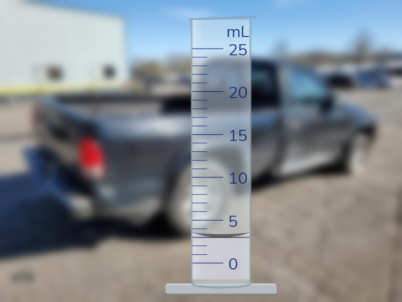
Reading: 3 mL
